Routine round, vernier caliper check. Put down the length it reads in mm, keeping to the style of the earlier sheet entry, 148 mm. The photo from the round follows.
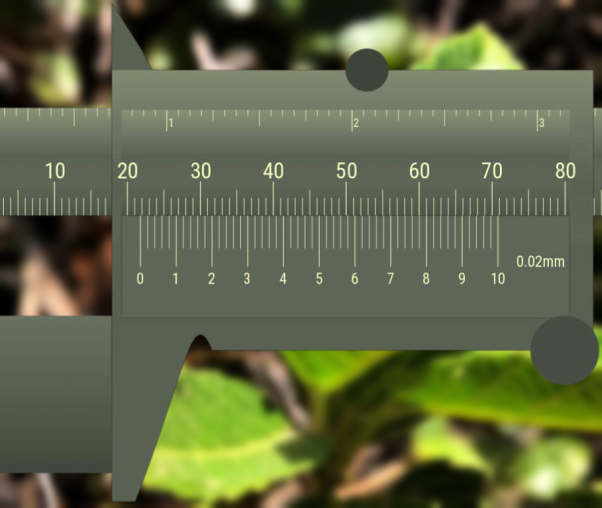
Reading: 21.8 mm
